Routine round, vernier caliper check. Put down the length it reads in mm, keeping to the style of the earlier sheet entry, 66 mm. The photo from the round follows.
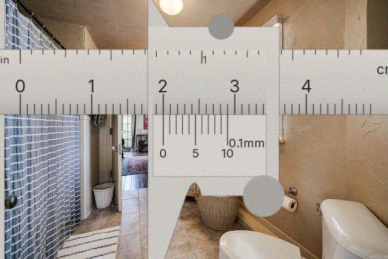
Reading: 20.0 mm
